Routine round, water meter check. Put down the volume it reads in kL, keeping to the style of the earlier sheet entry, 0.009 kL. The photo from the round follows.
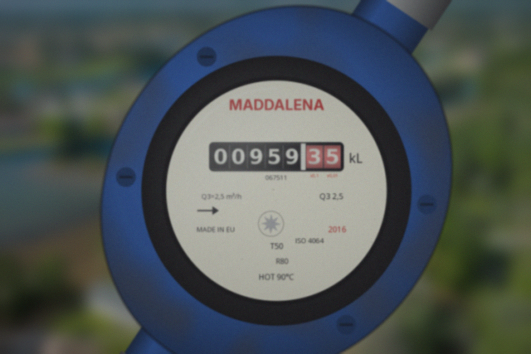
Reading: 959.35 kL
